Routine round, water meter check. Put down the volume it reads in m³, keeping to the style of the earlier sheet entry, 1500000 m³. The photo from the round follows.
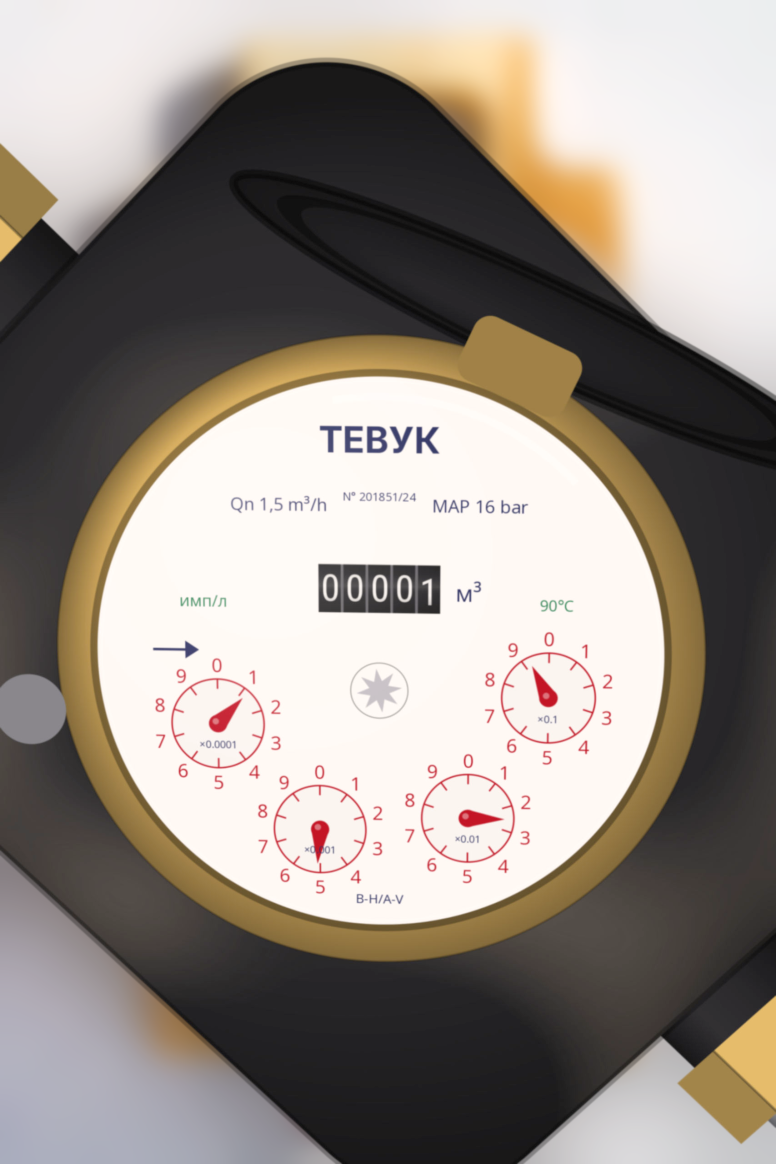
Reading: 0.9251 m³
